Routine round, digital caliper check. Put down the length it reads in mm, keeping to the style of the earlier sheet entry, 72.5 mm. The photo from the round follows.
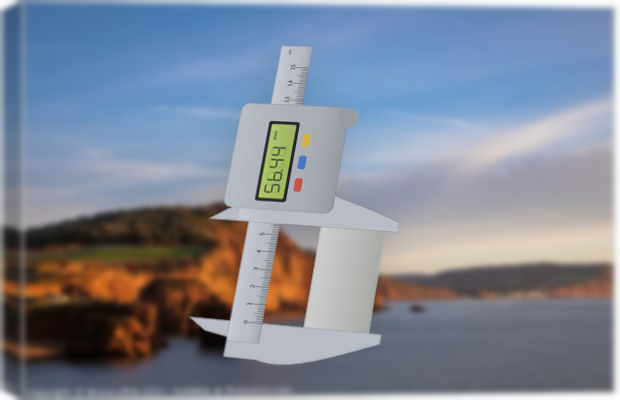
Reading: 56.44 mm
